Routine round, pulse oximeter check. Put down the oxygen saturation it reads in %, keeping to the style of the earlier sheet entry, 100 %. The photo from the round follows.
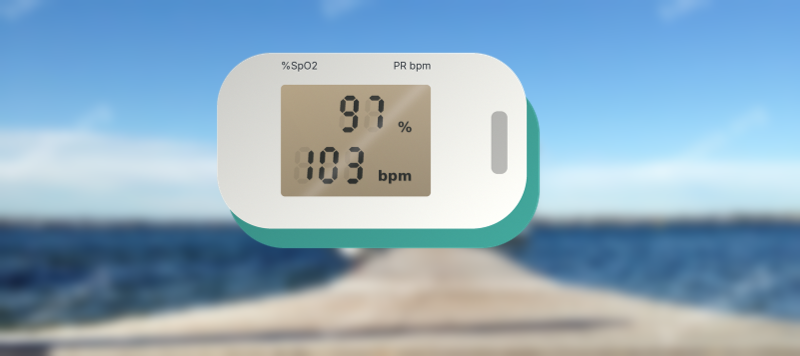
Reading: 97 %
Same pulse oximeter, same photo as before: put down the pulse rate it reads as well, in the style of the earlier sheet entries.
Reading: 103 bpm
